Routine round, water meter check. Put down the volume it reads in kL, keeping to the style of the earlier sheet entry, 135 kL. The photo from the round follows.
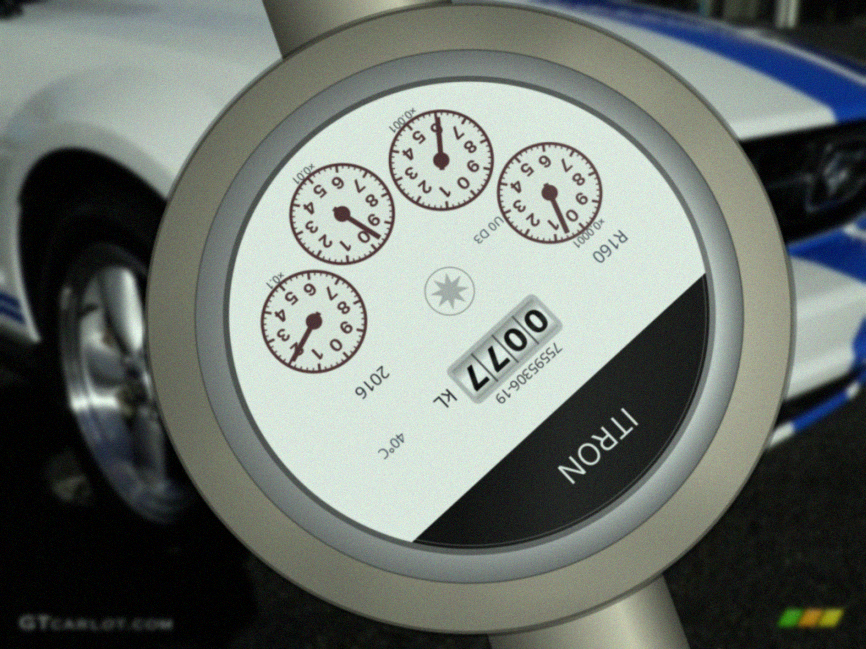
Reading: 77.1960 kL
